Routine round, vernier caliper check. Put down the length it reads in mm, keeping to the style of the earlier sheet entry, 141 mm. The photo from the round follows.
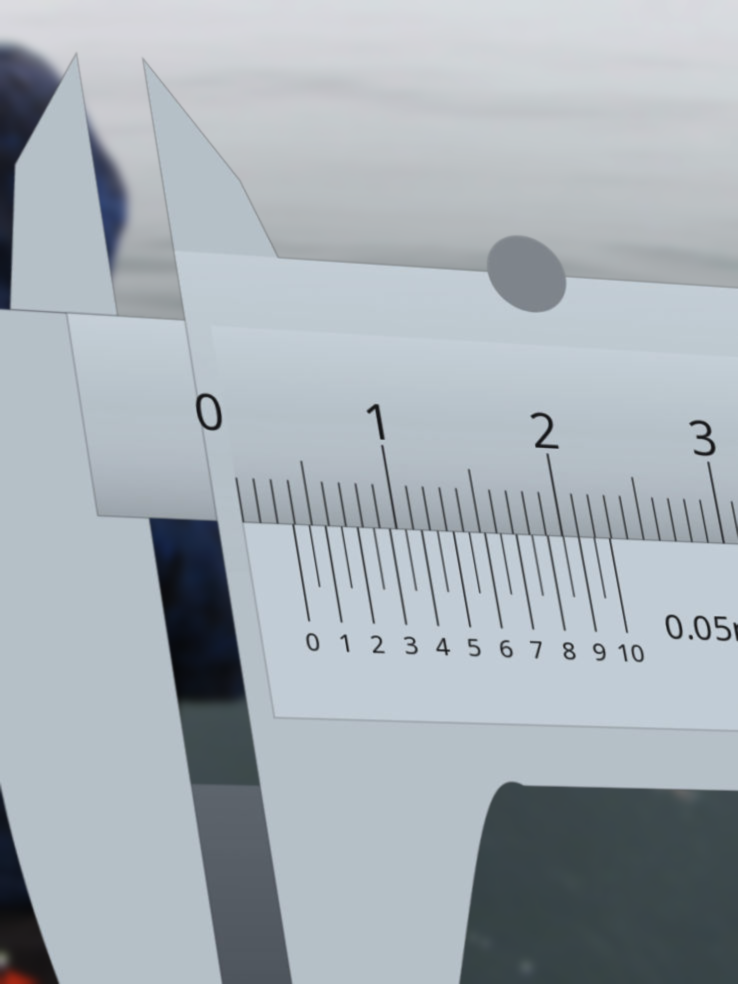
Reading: 3.9 mm
